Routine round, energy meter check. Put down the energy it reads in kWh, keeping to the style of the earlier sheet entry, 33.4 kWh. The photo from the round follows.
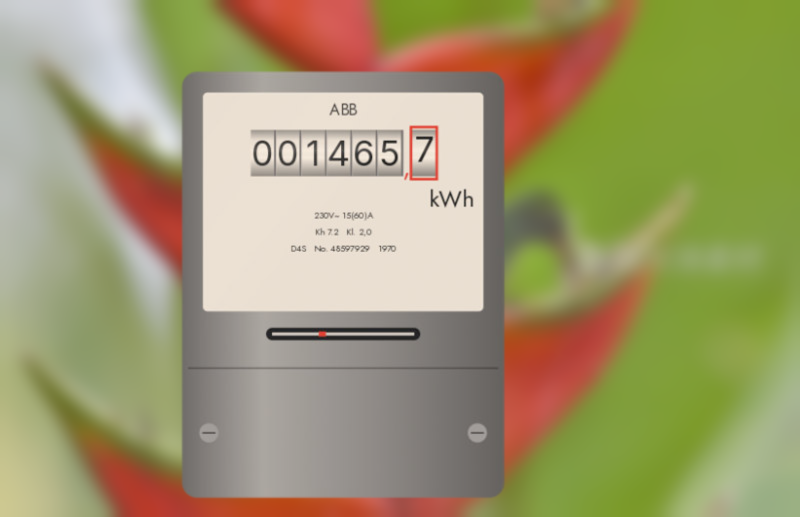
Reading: 1465.7 kWh
